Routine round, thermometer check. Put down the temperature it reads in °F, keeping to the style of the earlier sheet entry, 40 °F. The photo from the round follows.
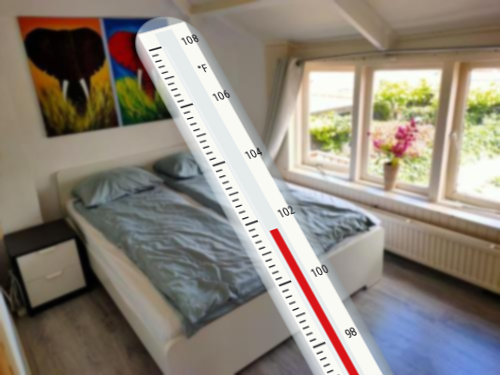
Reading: 101.6 °F
